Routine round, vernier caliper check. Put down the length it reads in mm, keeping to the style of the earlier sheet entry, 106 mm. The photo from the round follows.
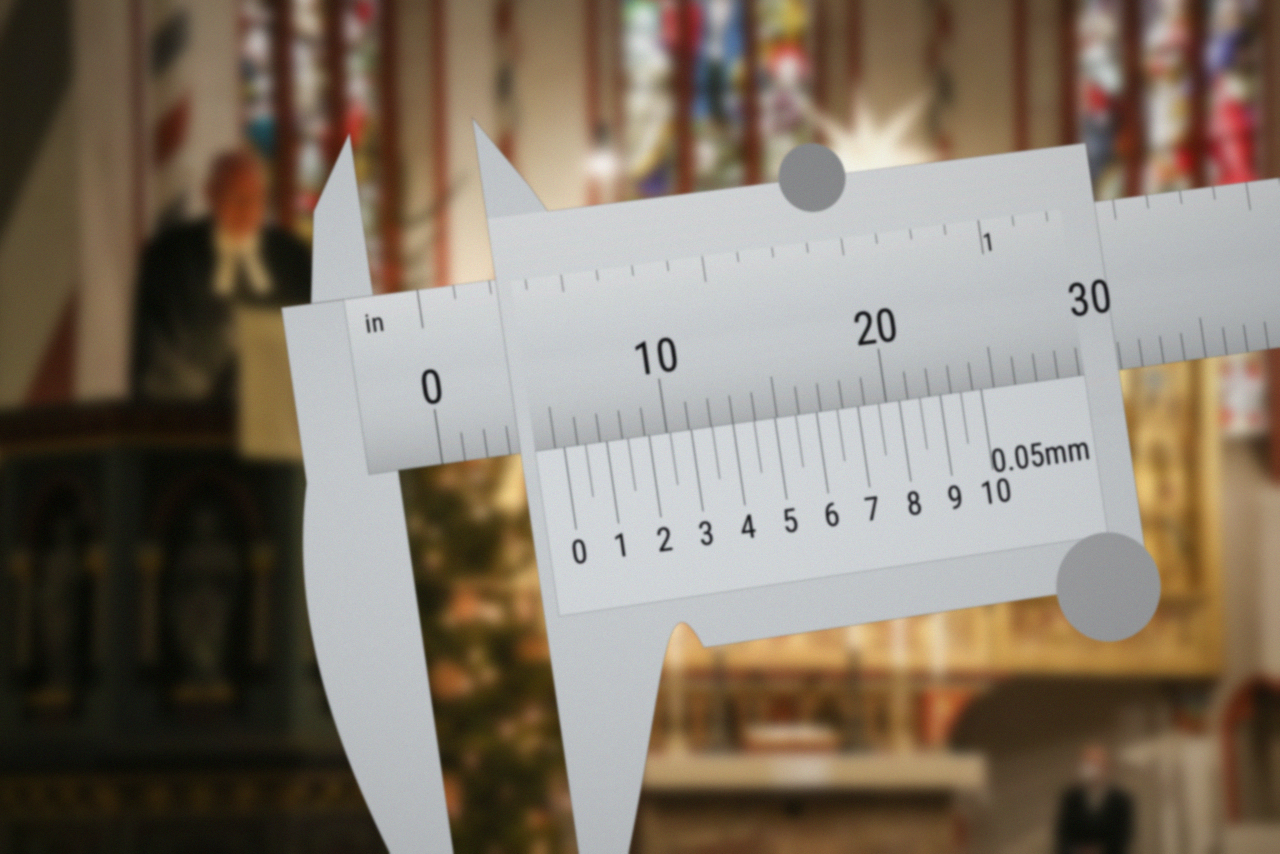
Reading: 5.4 mm
